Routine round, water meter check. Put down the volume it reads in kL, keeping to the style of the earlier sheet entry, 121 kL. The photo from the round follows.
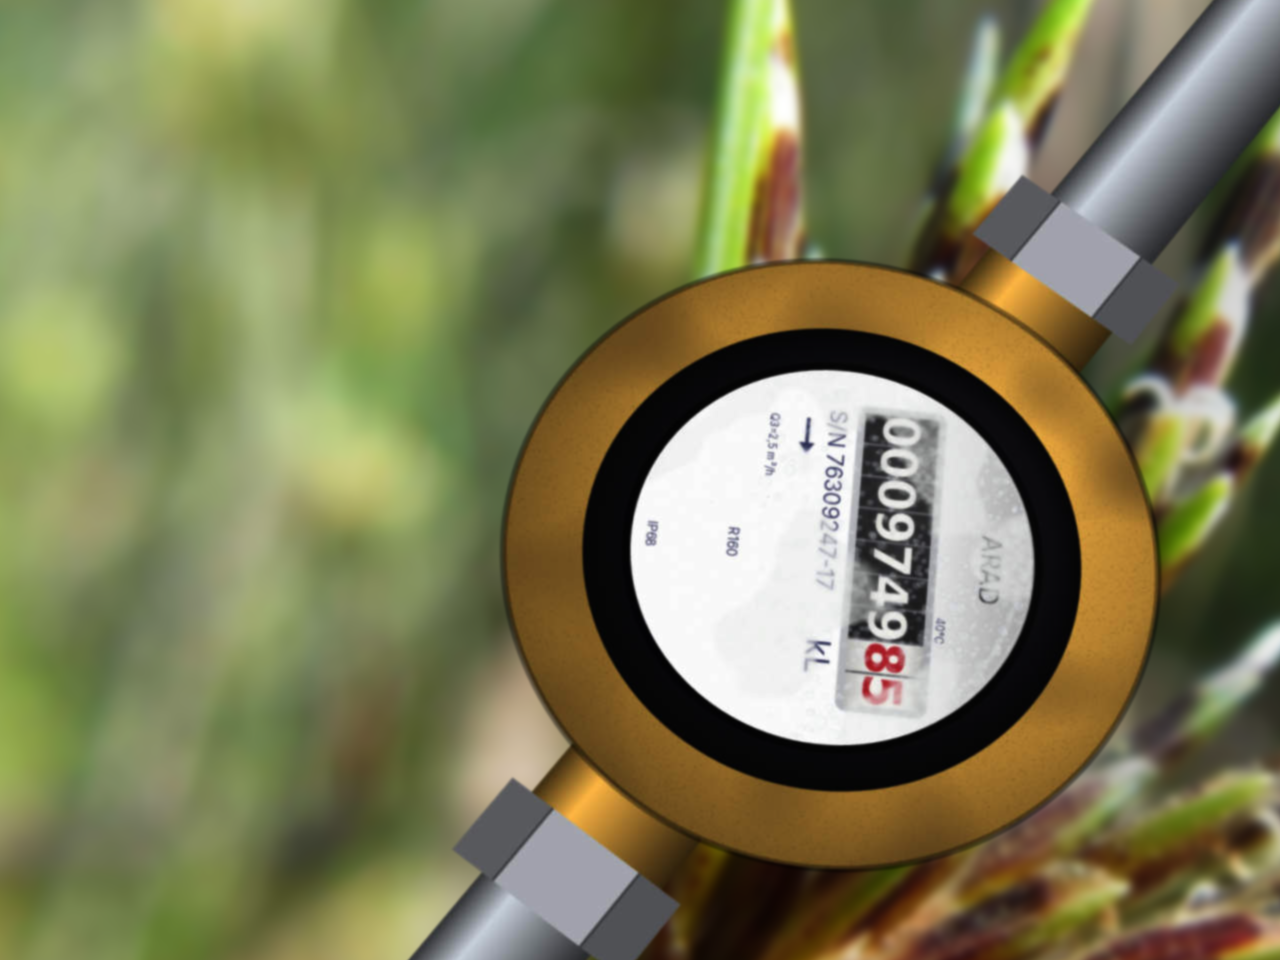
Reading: 9749.85 kL
